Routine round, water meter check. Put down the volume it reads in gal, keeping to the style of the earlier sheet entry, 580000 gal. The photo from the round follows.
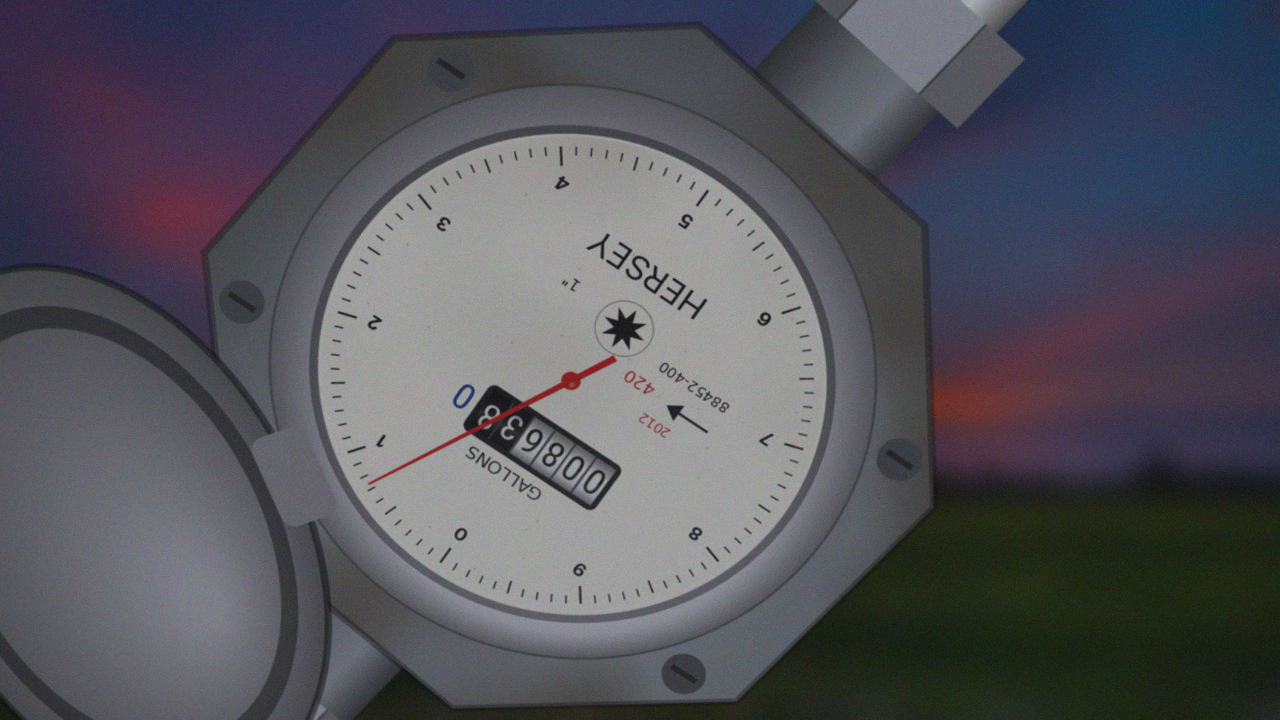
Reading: 86380.7 gal
